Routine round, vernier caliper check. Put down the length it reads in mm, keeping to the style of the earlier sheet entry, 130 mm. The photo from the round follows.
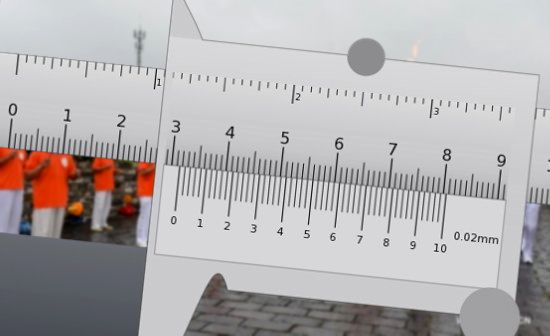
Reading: 31.5 mm
